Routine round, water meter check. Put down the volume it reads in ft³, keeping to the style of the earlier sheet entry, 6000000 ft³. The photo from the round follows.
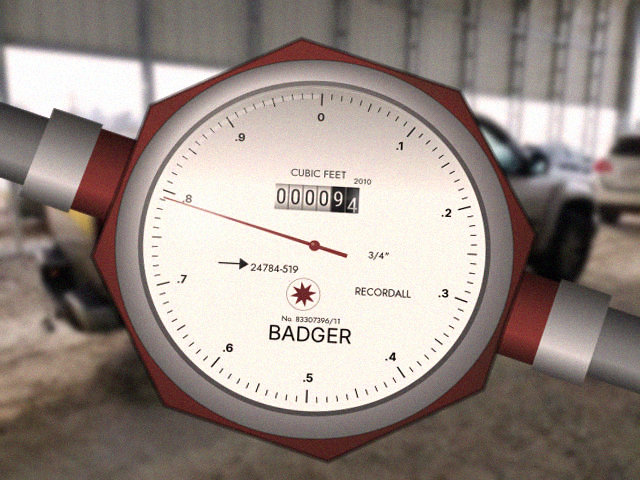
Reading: 93.79 ft³
